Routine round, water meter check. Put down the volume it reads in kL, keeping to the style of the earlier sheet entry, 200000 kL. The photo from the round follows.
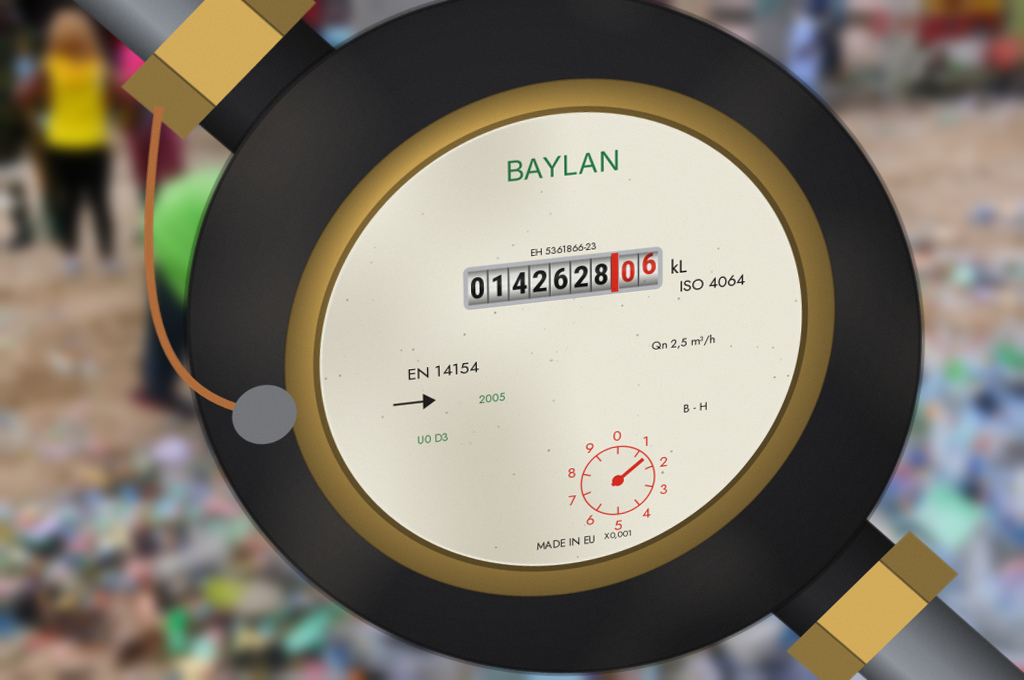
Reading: 142628.061 kL
